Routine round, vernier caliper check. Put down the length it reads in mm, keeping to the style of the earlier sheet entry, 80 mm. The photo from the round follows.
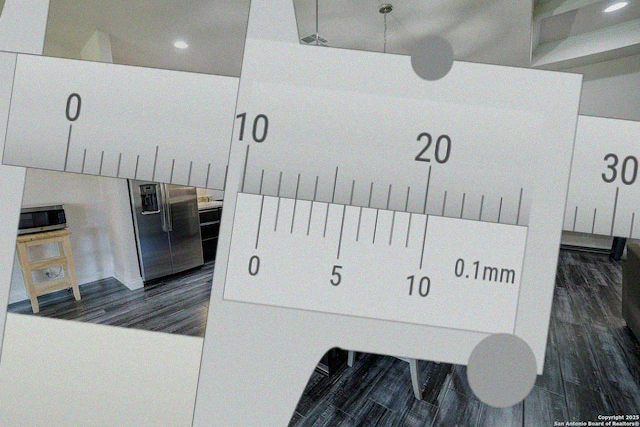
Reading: 11.2 mm
